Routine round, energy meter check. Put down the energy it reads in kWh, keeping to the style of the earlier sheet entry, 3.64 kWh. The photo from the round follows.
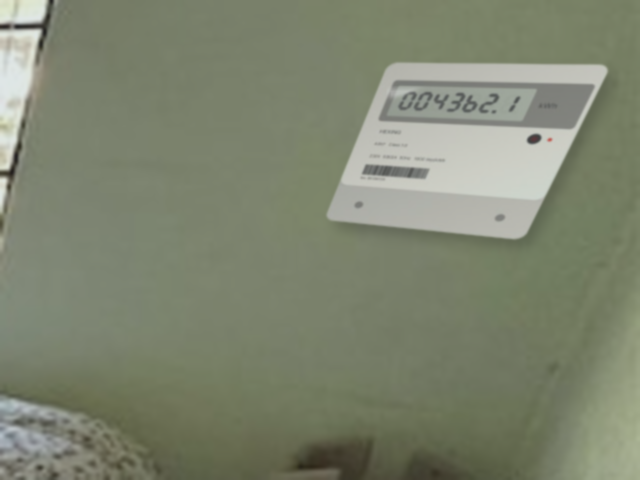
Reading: 4362.1 kWh
